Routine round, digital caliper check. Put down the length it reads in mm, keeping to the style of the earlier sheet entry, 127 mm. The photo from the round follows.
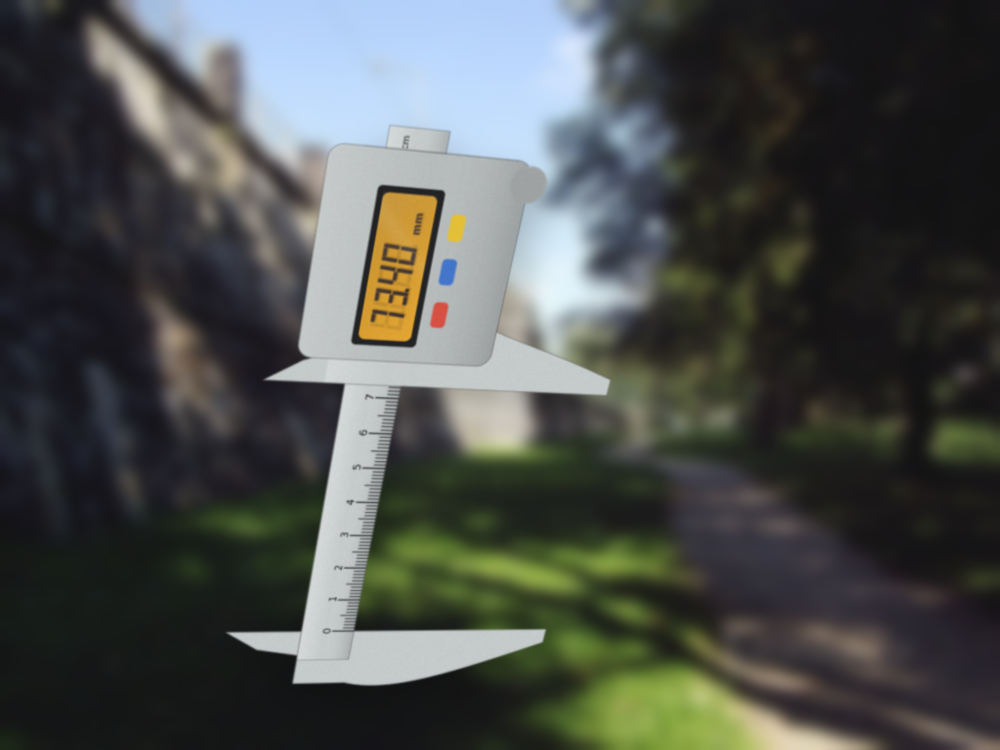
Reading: 73.40 mm
